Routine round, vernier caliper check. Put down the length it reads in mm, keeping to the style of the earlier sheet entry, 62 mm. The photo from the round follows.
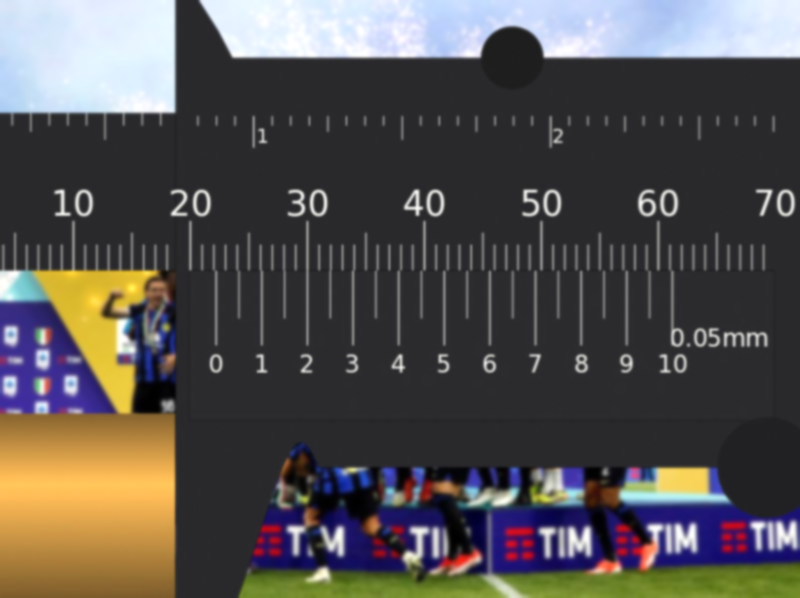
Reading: 22.2 mm
